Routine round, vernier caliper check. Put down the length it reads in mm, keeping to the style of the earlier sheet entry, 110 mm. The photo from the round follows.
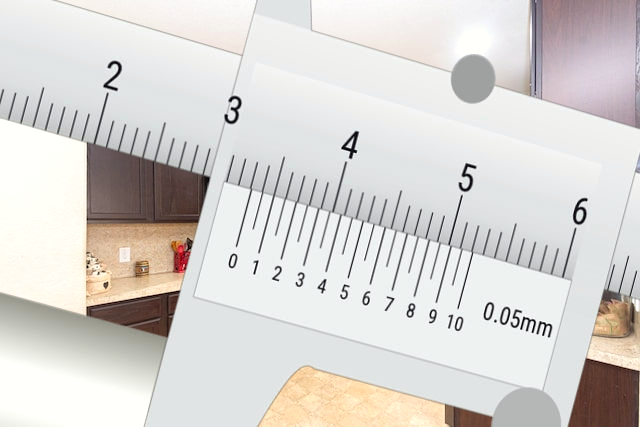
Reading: 33.1 mm
